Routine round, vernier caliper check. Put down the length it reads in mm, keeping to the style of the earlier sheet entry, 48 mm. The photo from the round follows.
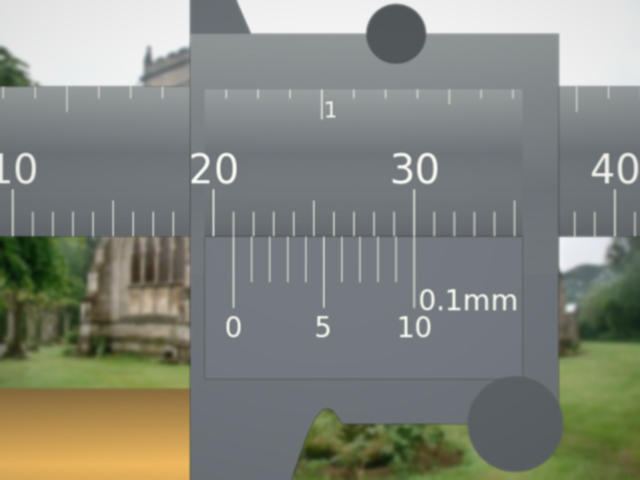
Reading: 21.0 mm
